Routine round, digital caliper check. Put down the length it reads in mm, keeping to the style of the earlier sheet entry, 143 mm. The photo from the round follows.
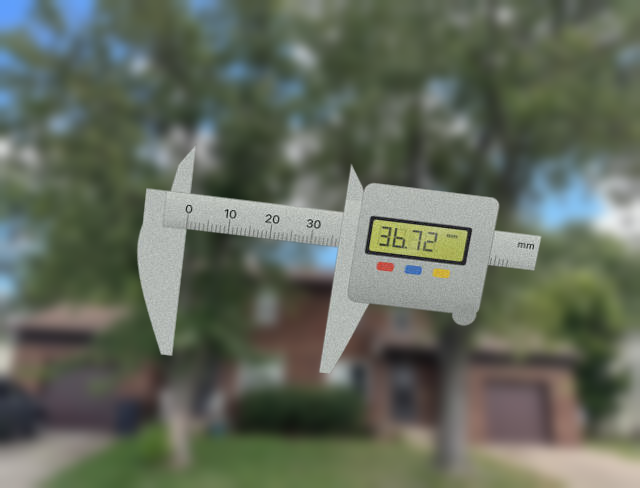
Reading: 36.72 mm
